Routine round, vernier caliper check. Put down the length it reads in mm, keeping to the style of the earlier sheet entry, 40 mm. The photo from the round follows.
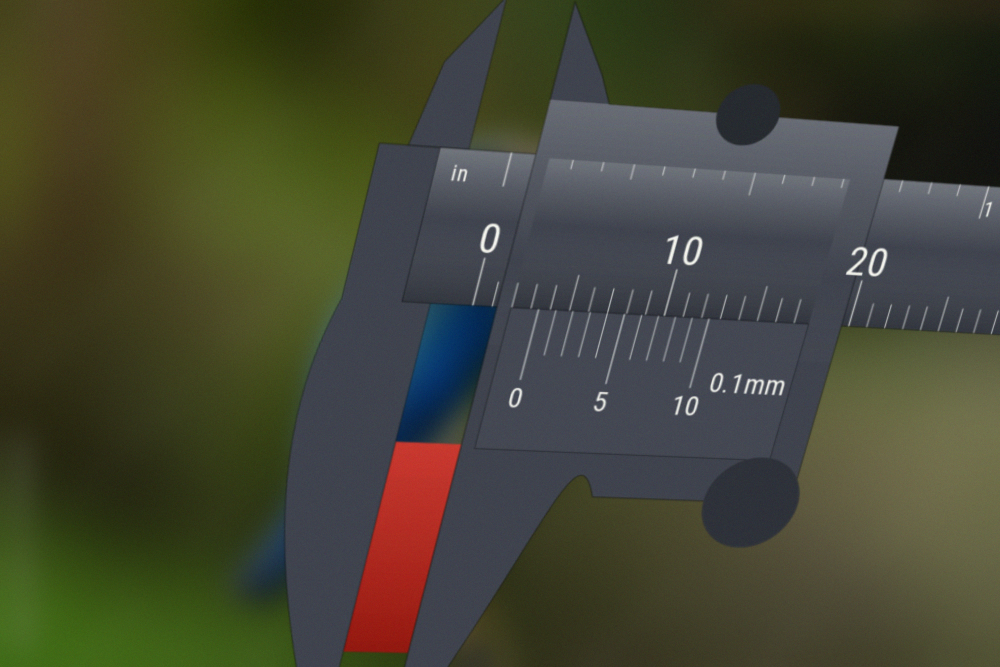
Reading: 3.4 mm
